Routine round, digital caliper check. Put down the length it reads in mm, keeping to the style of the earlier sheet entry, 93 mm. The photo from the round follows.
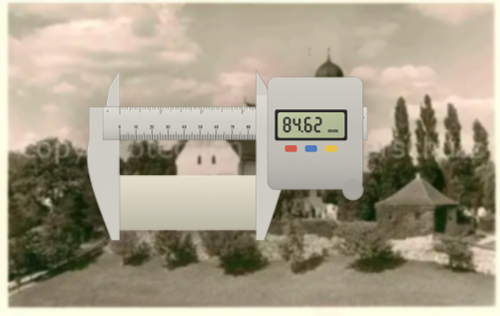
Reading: 84.62 mm
